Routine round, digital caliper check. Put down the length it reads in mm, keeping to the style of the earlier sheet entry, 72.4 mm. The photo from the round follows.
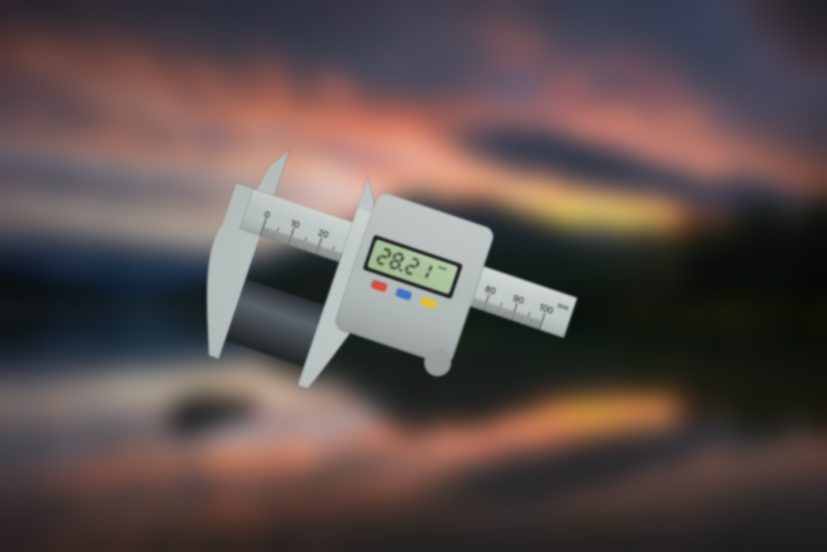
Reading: 28.21 mm
